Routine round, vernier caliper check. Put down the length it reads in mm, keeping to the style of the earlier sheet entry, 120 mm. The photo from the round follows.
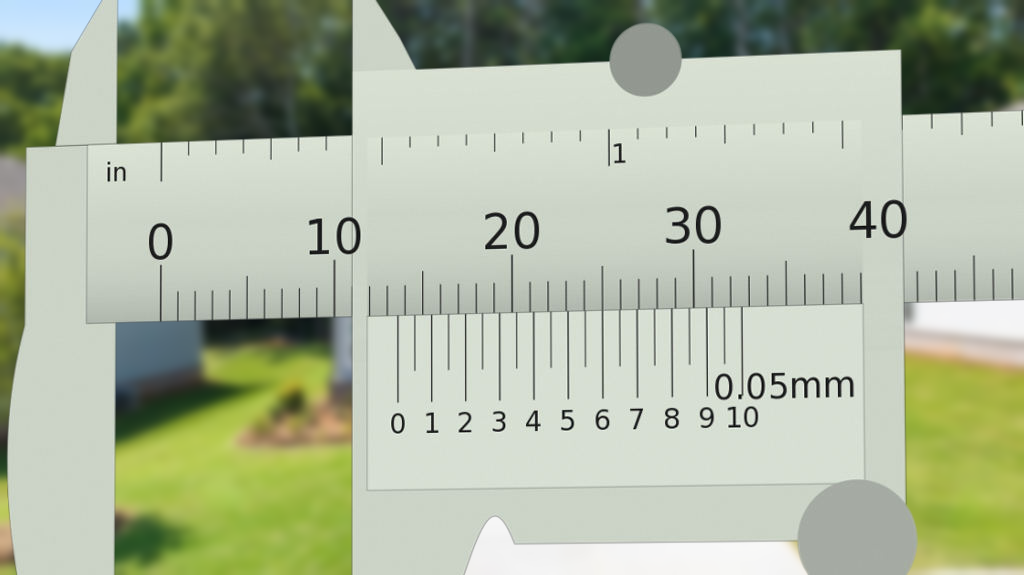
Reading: 13.6 mm
